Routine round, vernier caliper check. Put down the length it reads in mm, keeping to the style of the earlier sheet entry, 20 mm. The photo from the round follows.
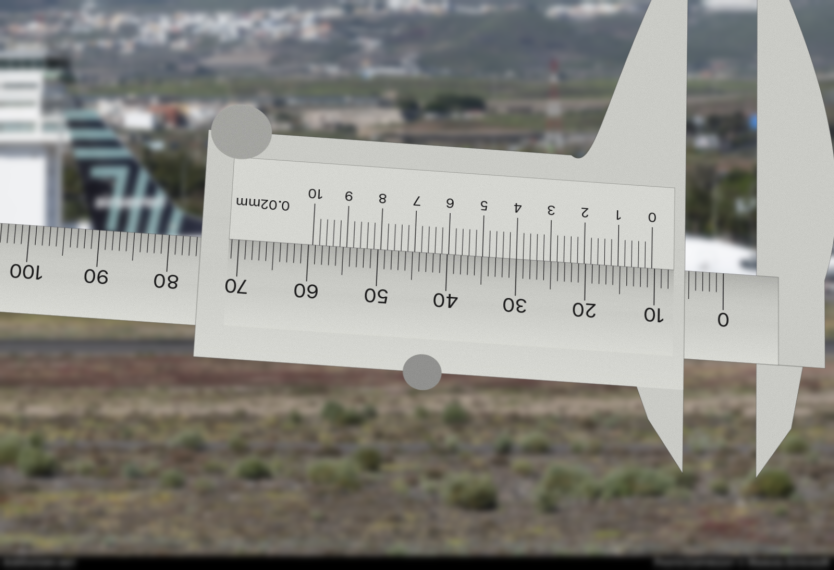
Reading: 10.4 mm
